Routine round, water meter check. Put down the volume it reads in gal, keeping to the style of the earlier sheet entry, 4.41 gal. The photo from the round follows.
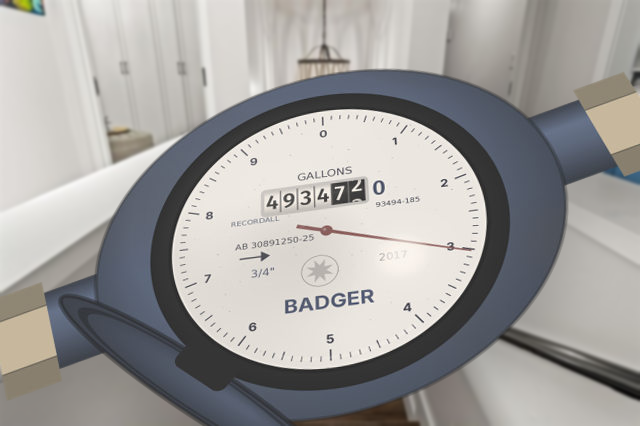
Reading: 4934723.0 gal
